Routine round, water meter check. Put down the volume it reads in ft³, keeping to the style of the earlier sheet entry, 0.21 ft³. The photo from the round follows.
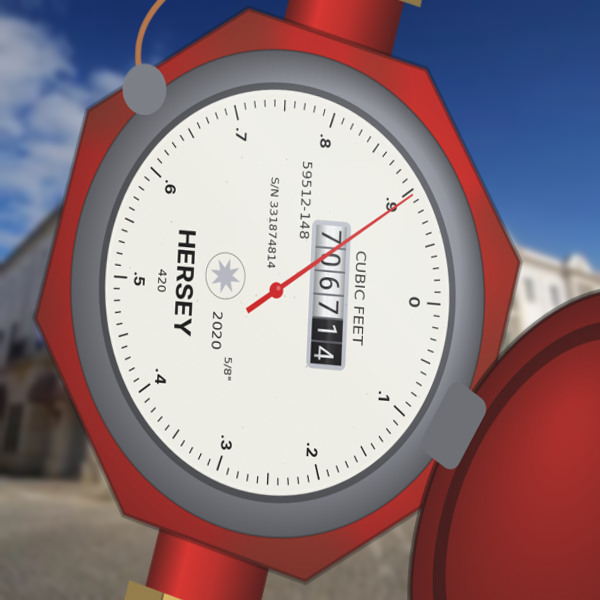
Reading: 706713.90 ft³
